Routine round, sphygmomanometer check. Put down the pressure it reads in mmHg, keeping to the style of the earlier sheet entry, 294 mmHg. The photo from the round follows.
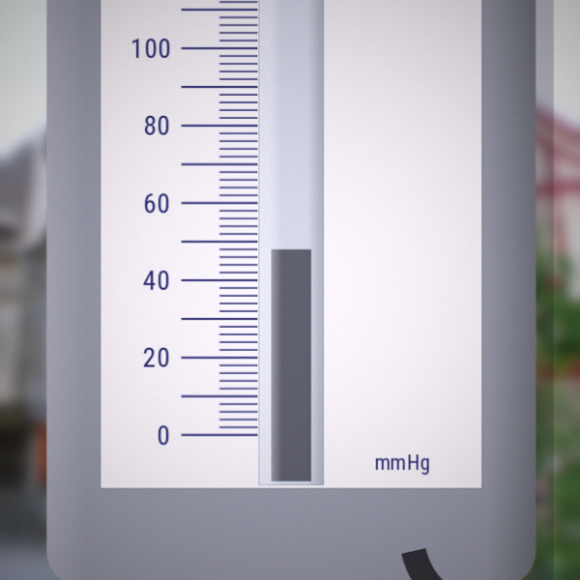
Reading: 48 mmHg
